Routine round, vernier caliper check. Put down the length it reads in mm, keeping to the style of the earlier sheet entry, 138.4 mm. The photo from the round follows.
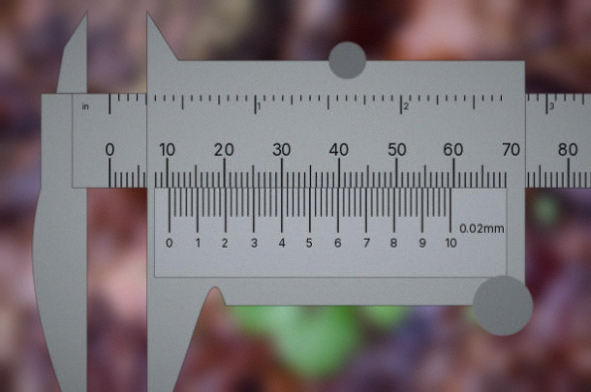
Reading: 10.4 mm
